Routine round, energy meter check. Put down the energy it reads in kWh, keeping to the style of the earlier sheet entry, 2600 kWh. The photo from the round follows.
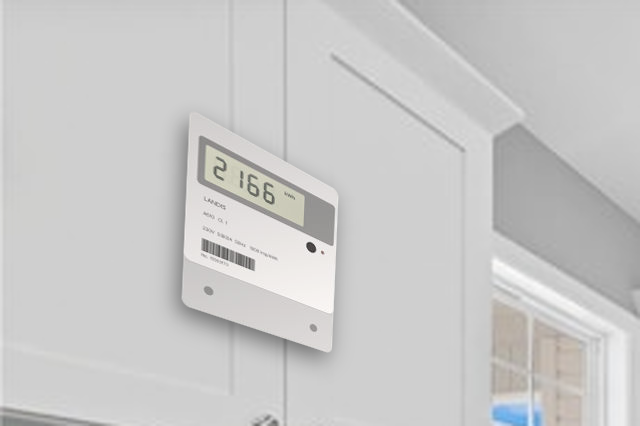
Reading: 2166 kWh
